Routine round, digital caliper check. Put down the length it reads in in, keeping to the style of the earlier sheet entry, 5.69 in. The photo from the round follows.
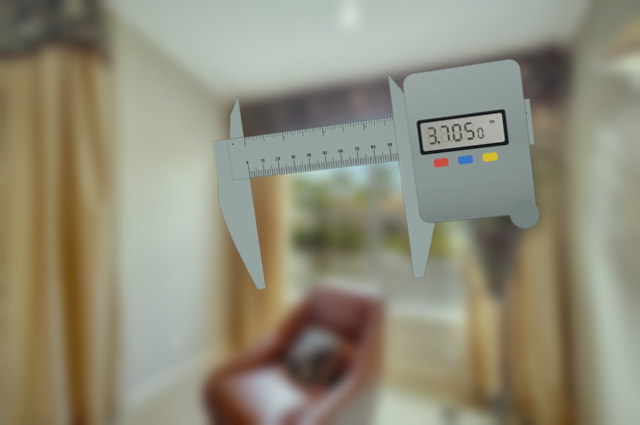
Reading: 3.7050 in
